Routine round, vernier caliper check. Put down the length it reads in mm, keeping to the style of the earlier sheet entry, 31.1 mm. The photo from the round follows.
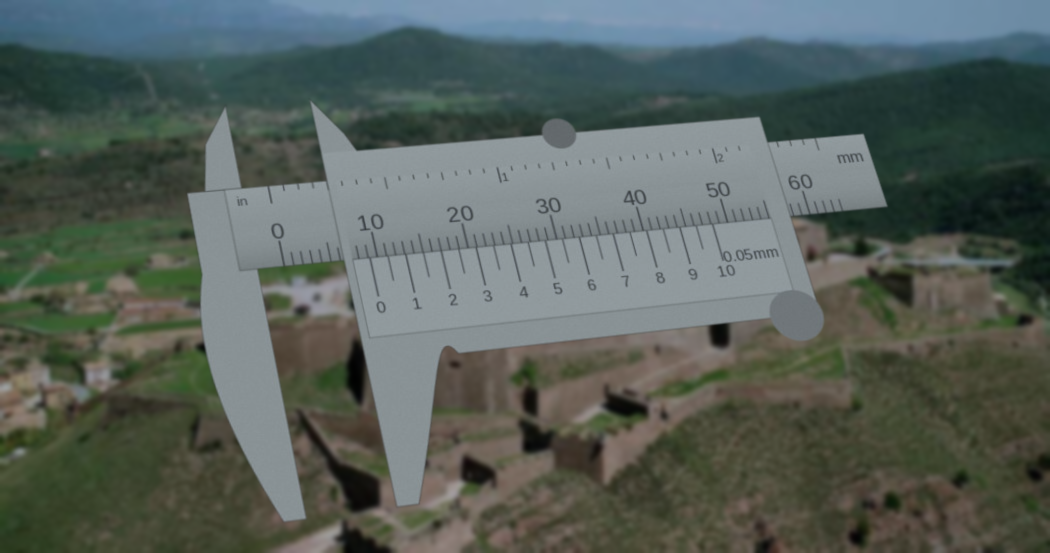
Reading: 9.2 mm
